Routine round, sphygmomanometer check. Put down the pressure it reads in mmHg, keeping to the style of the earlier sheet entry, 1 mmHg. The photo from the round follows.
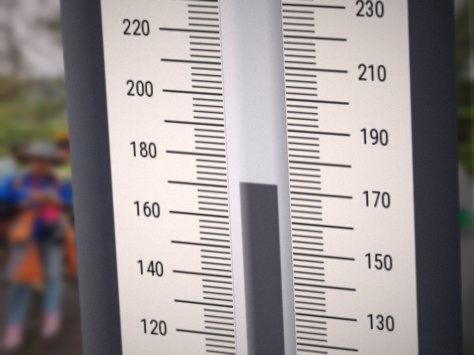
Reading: 172 mmHg
